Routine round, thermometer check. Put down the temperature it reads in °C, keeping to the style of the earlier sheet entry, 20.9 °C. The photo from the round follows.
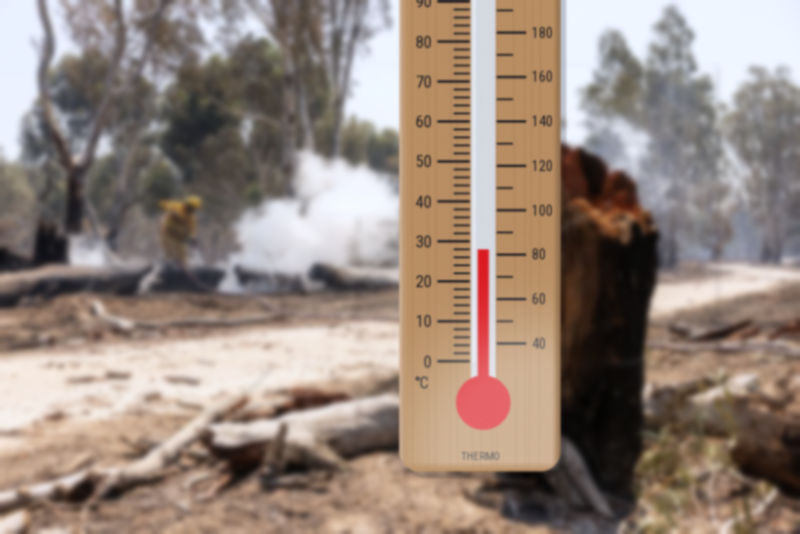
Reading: 28 °C
